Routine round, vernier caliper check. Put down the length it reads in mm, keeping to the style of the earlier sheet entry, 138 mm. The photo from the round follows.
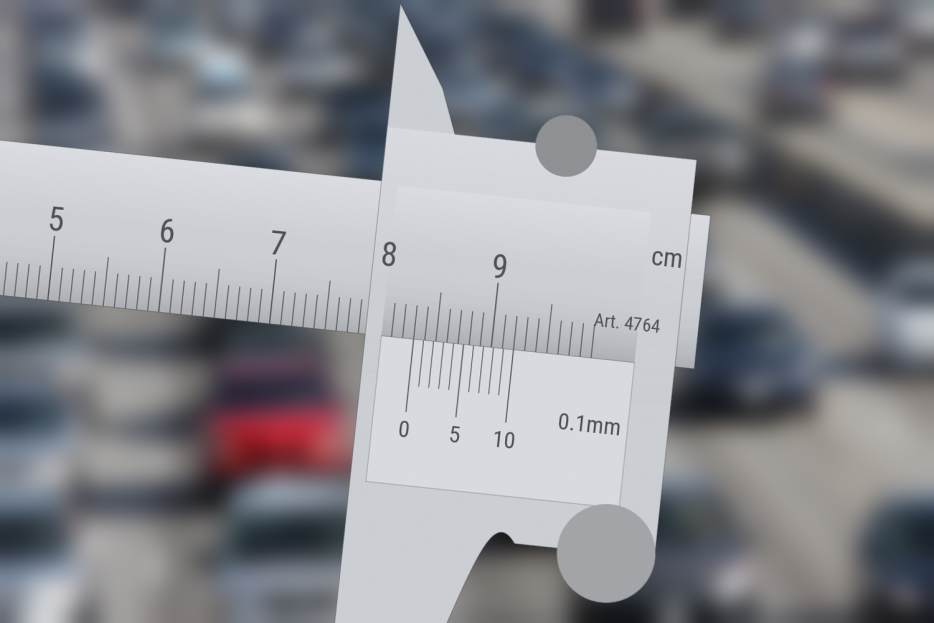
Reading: 83.0 mm
